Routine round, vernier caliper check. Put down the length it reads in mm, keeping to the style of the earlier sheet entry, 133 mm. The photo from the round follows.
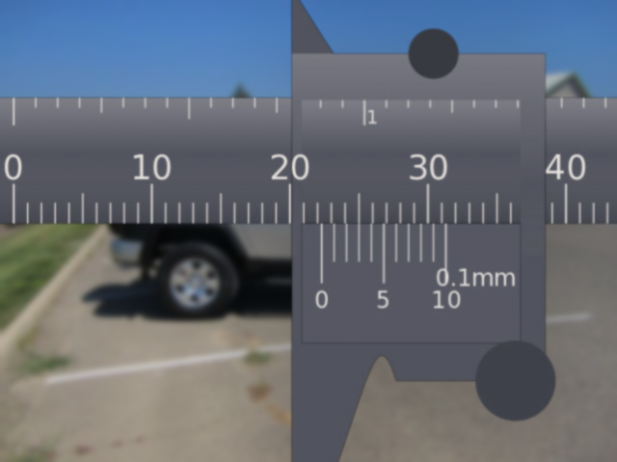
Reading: 22.3 mm
